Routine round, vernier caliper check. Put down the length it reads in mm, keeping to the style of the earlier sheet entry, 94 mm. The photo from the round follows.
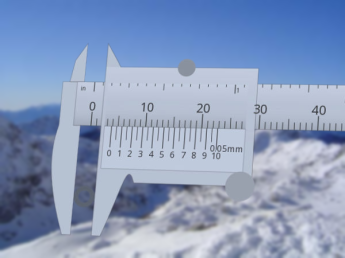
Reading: 3.8 mm
